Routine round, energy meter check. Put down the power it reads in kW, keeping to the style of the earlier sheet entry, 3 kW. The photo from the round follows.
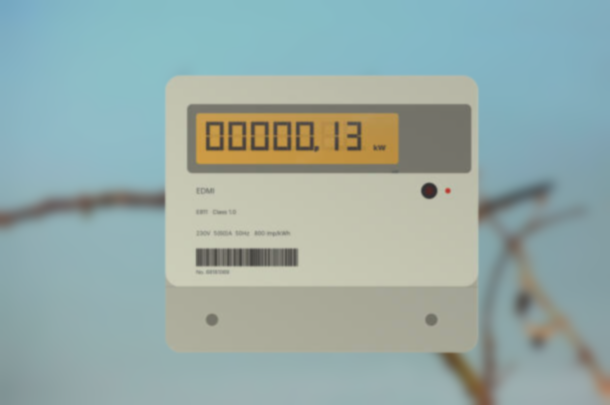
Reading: 0.13 kW
